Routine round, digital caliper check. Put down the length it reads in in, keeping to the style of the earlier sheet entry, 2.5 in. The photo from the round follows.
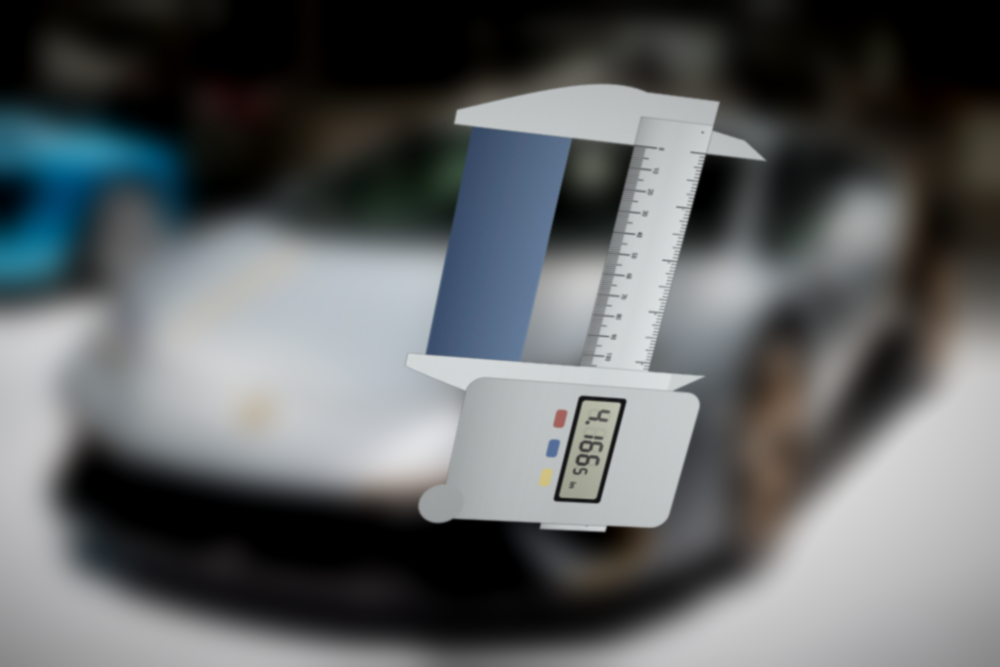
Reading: 4.1665 in
